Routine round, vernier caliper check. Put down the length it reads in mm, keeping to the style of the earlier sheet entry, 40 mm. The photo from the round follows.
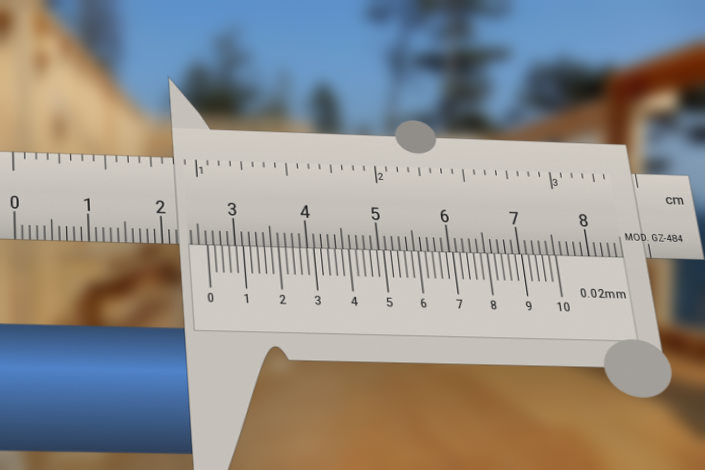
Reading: 26.2 mm
